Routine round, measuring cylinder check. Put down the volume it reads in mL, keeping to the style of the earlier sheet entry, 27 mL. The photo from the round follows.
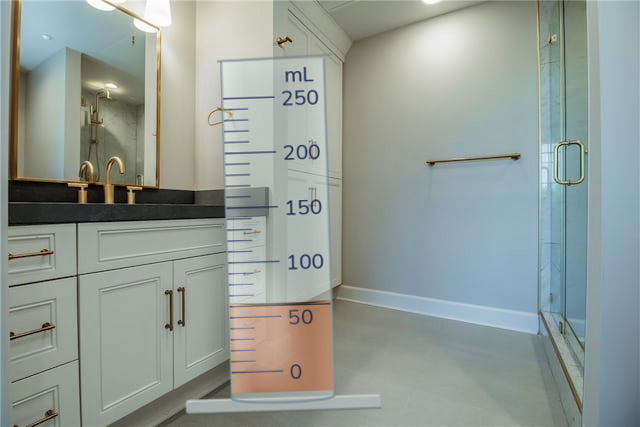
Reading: 60 mL
